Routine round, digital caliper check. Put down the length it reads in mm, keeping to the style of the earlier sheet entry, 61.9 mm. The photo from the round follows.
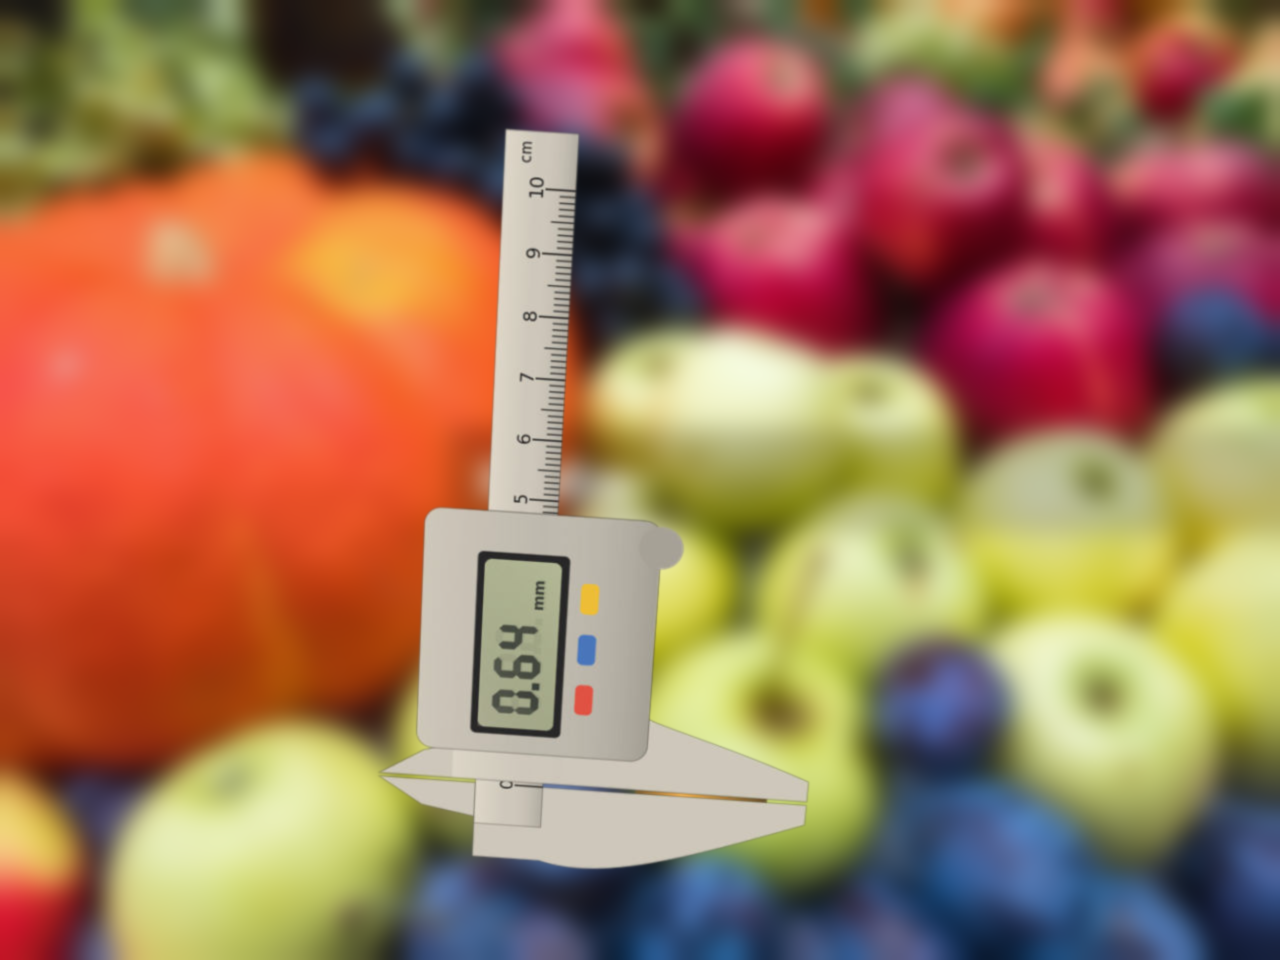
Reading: 0.64 mm
